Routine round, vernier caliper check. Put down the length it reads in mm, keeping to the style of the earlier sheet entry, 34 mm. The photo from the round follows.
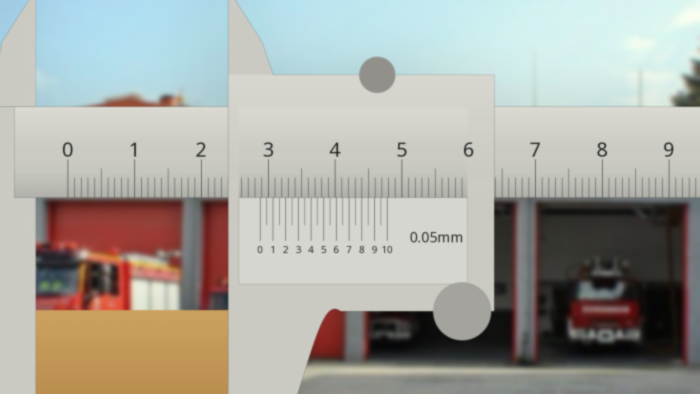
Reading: 28.8 mm
